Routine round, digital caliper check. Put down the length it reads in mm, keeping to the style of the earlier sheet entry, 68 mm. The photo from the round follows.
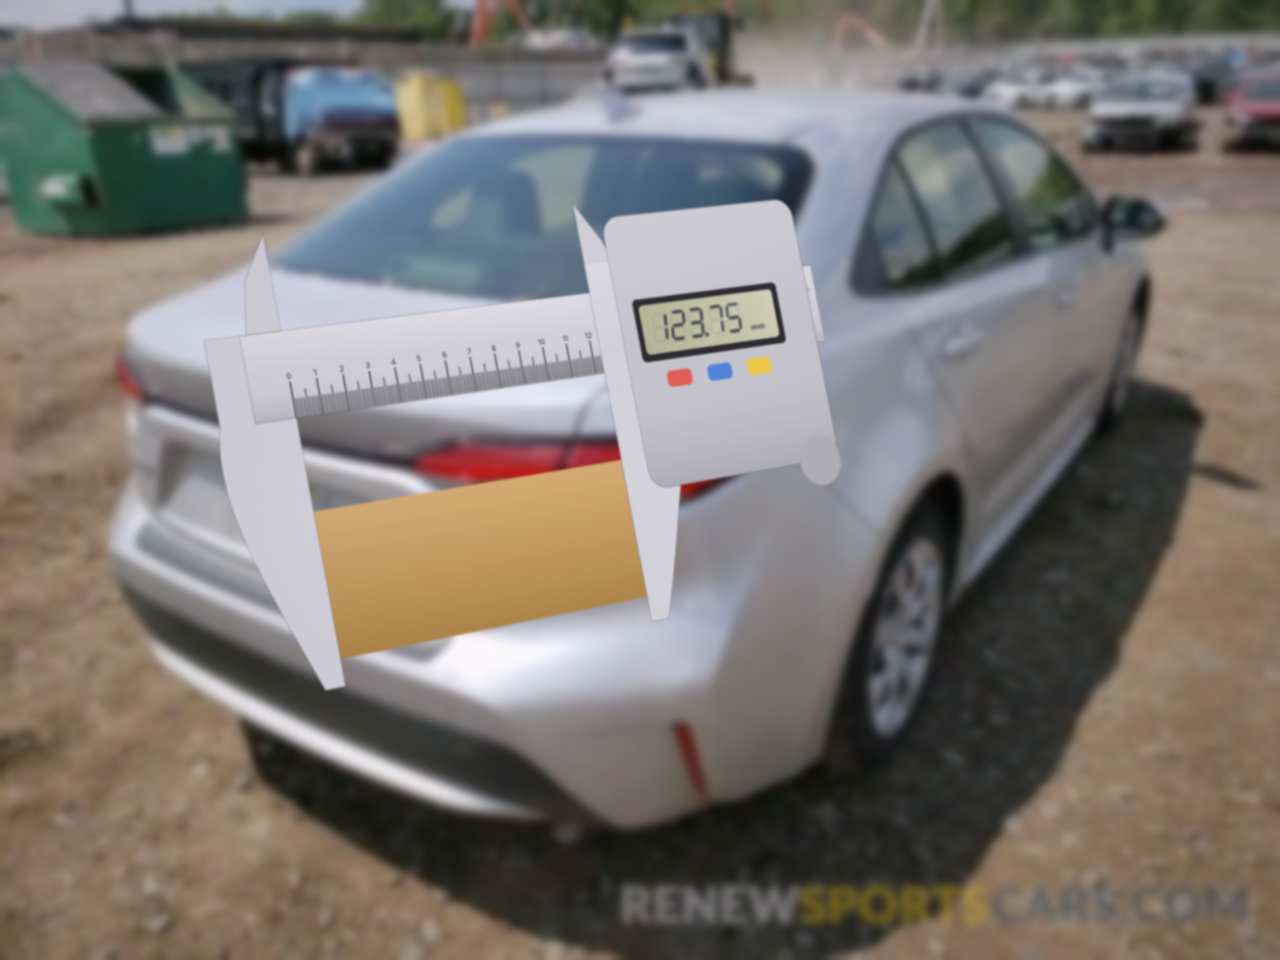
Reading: 123.75 mm
